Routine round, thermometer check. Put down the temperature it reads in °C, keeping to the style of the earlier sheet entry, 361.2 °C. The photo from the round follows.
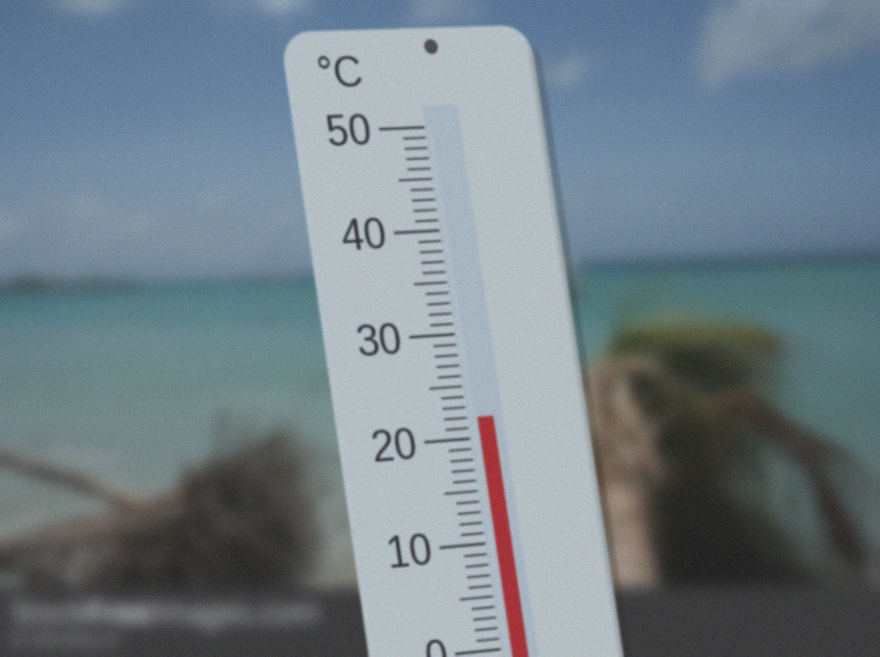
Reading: 22 °C
